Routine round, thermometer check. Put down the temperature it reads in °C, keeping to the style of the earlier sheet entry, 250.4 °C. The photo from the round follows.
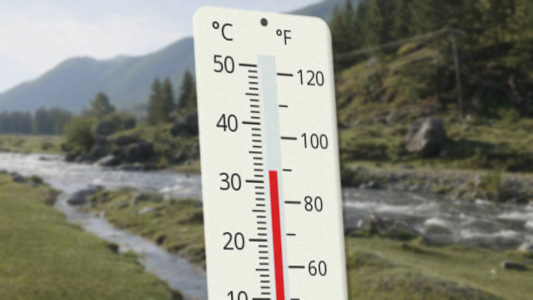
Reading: 32 °C
